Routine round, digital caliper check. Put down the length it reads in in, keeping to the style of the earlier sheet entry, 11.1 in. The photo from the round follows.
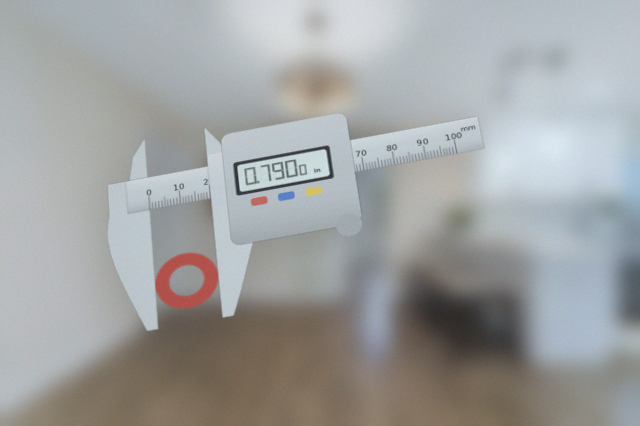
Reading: 0.7900 in
